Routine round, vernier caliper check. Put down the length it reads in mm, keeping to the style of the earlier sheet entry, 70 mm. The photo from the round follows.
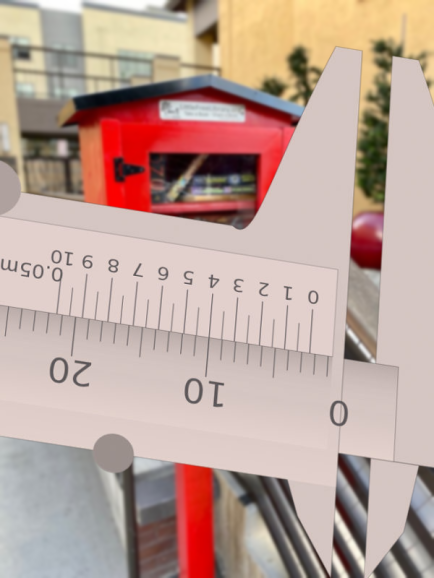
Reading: 2.4 mm
